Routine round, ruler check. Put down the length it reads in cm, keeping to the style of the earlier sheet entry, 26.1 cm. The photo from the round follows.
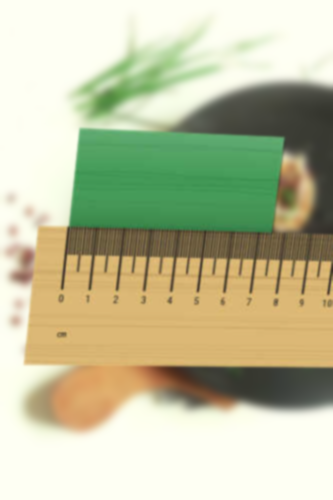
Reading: 7.5 cm
